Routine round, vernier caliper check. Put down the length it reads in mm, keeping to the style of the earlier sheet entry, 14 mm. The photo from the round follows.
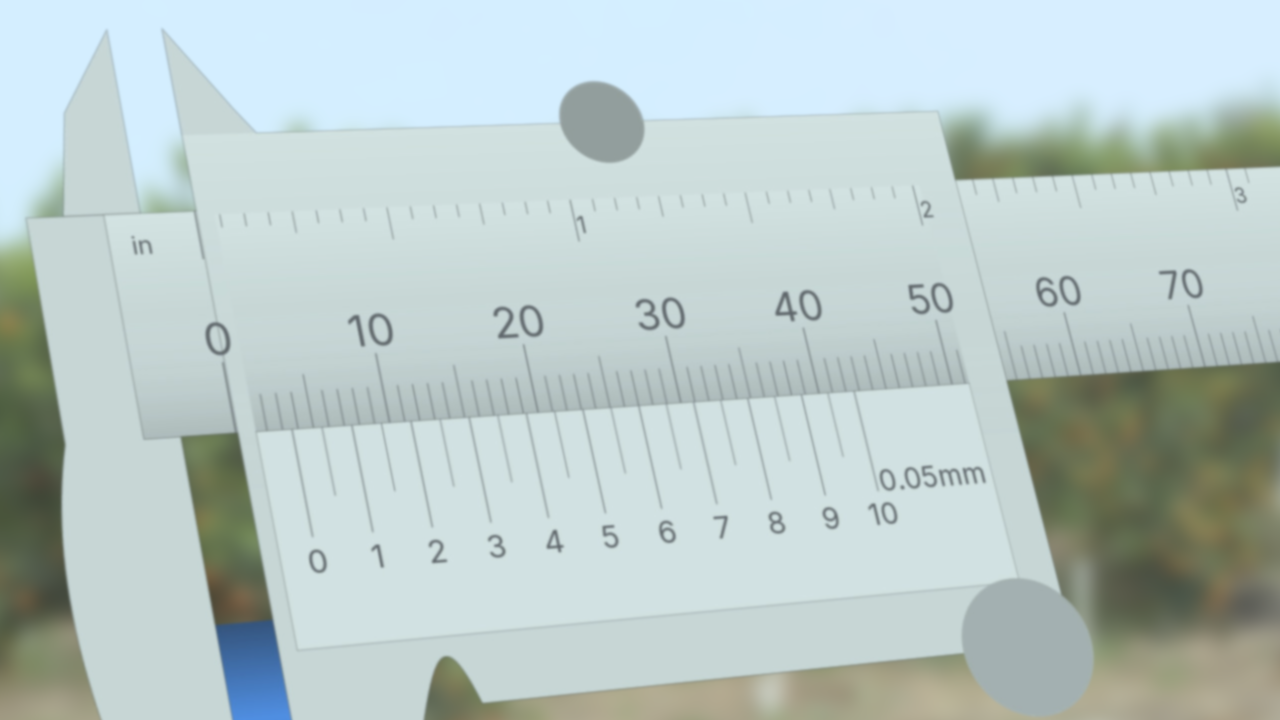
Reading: 3.6 mm
